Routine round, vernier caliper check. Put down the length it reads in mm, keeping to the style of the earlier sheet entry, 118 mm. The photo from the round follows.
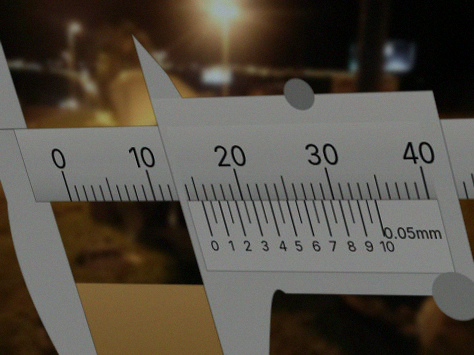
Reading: 15.4 mm
